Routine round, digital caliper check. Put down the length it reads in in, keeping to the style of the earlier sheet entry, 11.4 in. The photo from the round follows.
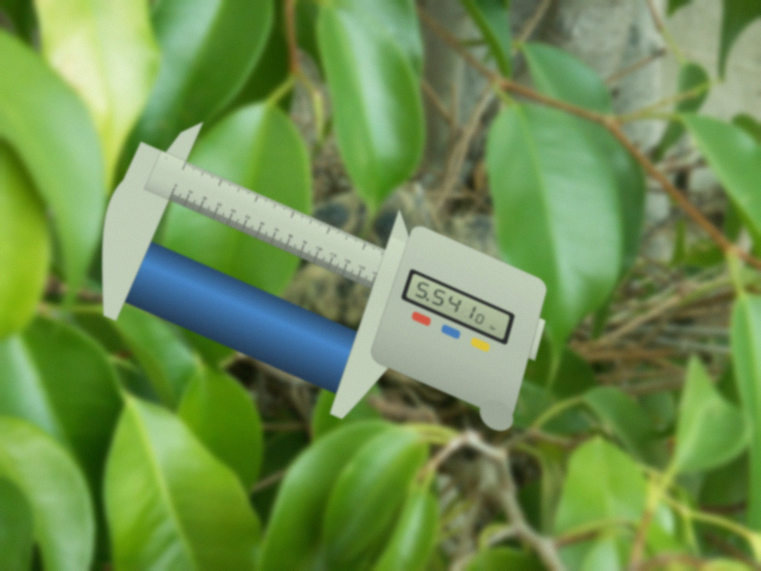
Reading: 5.5410 in
